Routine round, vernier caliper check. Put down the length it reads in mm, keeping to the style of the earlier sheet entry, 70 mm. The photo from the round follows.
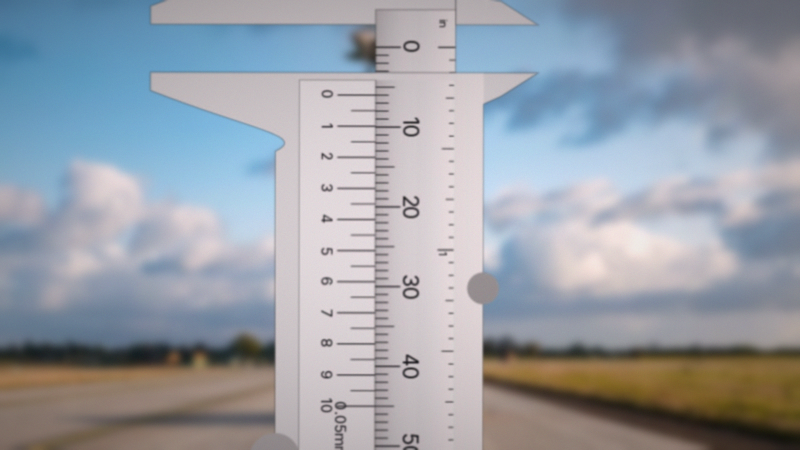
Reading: 6.0 mm
